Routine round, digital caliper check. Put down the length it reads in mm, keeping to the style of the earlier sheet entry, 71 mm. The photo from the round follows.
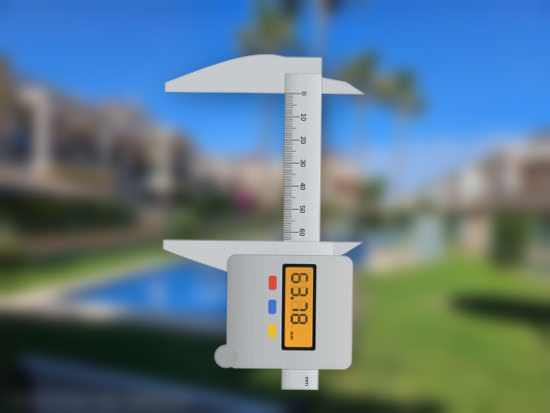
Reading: 63.78 mm
